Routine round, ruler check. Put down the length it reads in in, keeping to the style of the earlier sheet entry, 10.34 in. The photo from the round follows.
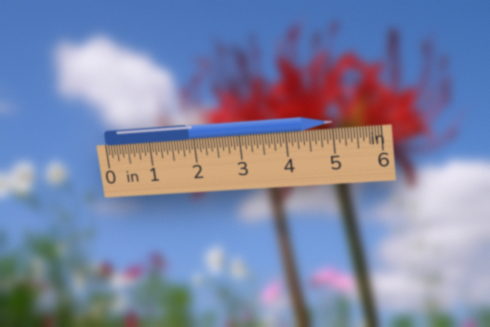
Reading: 5 in
